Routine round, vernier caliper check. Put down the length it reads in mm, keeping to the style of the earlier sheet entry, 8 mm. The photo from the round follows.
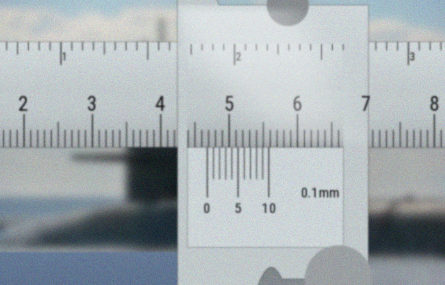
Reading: 46.8 mm
